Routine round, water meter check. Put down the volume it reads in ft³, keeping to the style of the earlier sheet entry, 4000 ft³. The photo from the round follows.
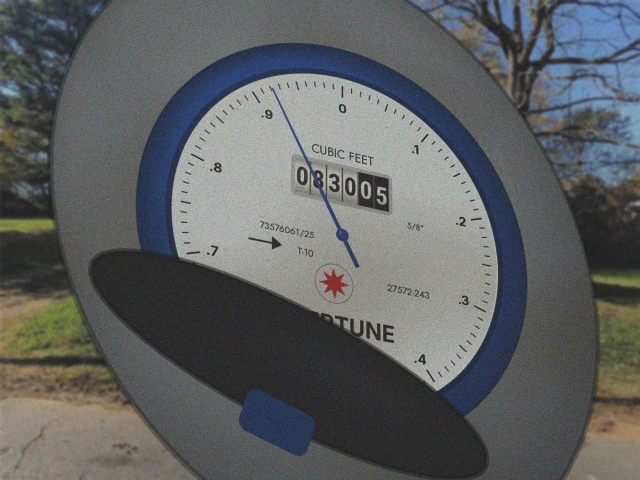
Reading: 83004.92 ft³
